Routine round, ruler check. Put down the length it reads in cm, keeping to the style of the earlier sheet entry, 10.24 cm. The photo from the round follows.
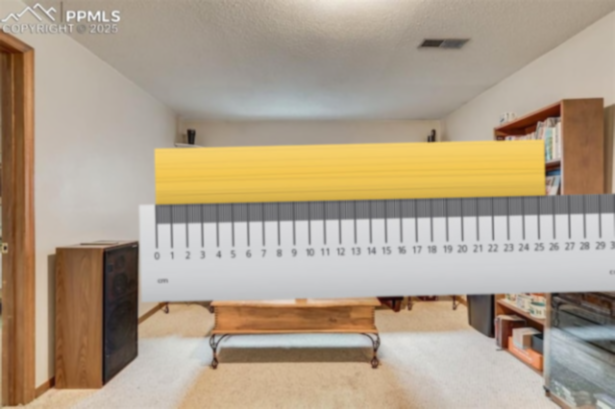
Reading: 25.5 cm
